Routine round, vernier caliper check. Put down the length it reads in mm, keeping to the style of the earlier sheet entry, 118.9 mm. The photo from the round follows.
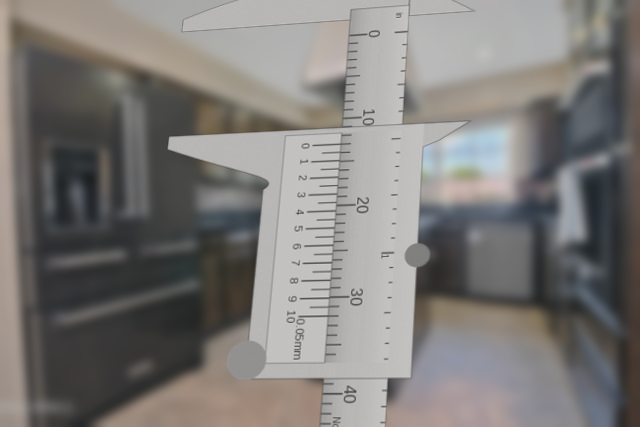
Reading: 13.0 mm
